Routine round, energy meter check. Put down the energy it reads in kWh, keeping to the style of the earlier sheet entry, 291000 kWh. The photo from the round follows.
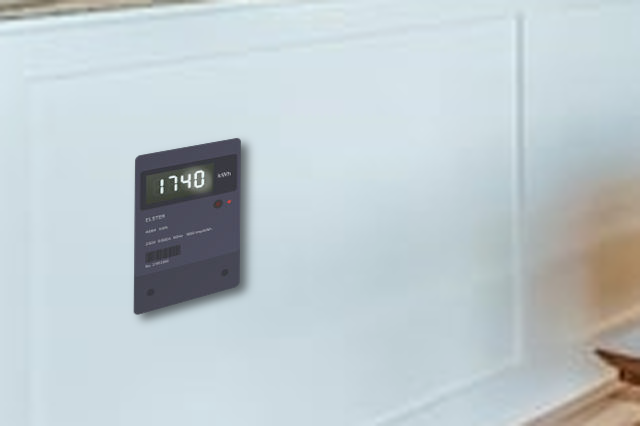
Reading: 1740 kWh
